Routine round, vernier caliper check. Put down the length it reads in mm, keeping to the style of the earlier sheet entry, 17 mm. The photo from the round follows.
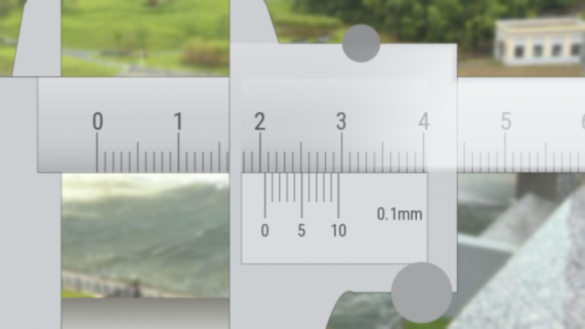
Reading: 20.6 mm
